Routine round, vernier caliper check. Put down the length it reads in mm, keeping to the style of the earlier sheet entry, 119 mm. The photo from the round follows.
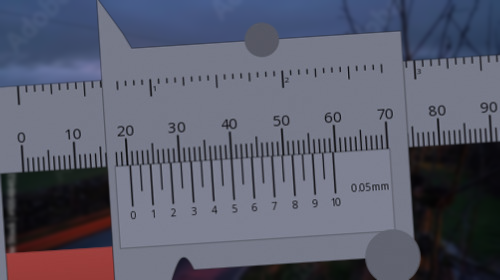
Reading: 20.5 mm
